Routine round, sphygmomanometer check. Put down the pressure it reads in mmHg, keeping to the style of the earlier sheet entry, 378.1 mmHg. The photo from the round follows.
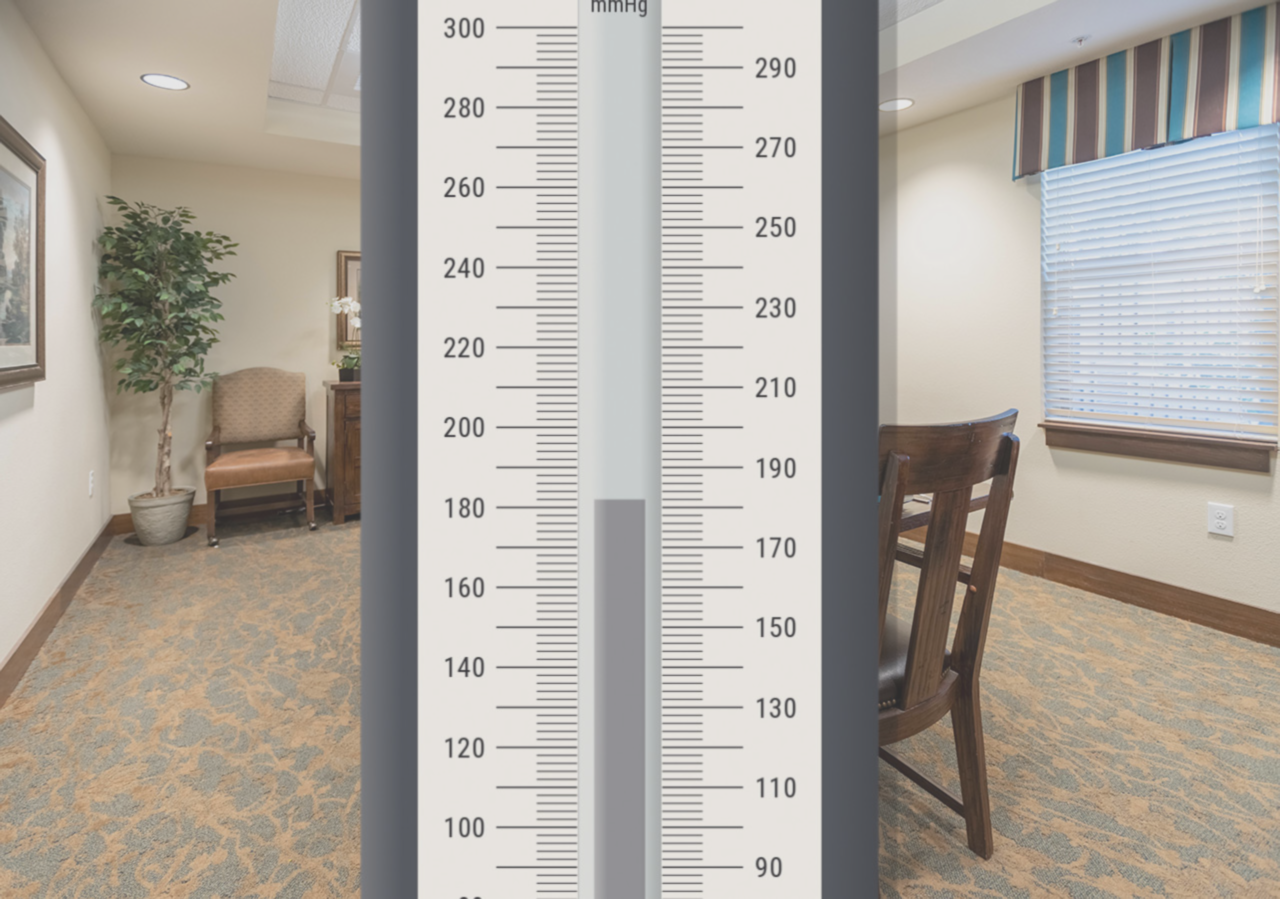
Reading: 182 mmHg
